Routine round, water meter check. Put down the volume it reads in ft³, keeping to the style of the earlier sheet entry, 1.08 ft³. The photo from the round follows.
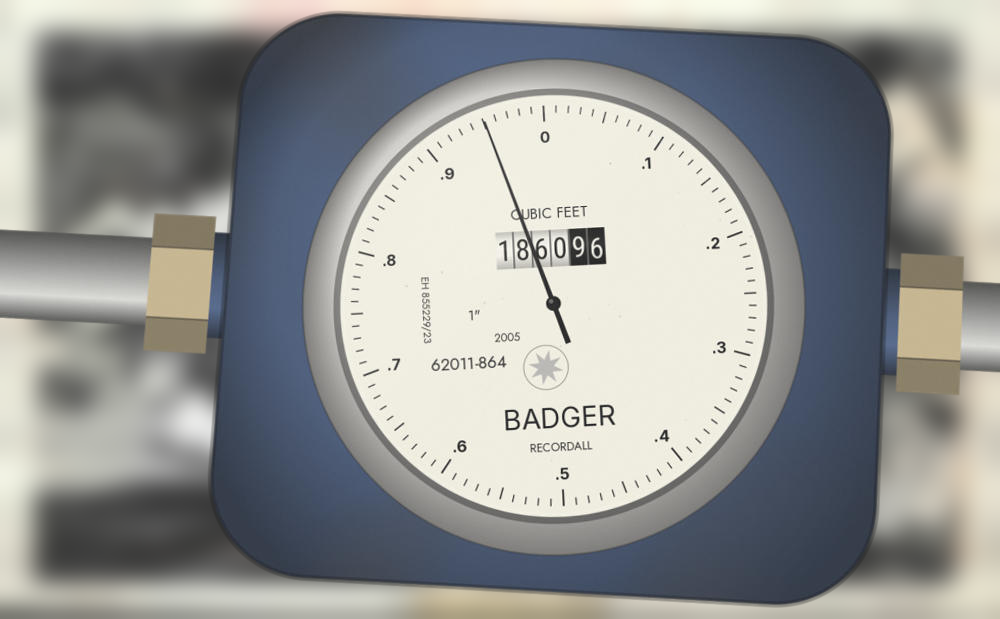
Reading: 186095.95 ft³
